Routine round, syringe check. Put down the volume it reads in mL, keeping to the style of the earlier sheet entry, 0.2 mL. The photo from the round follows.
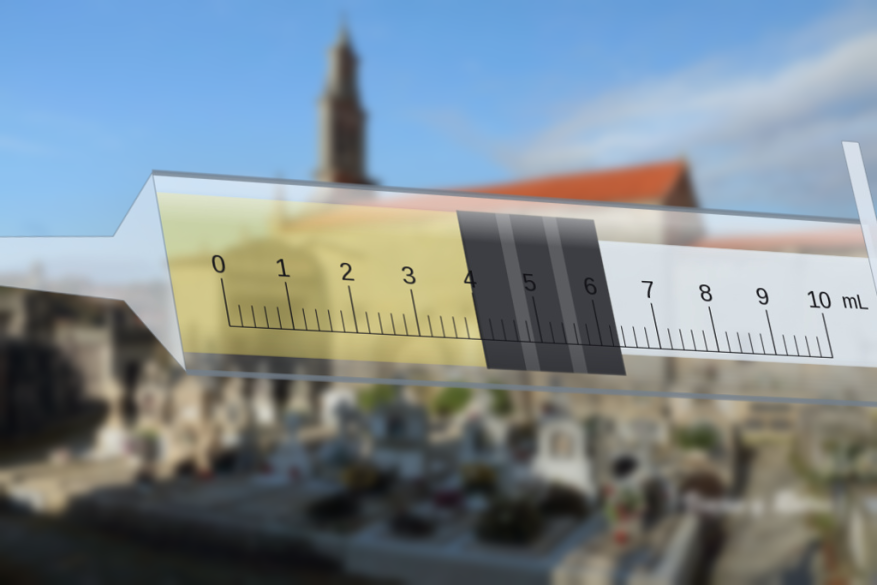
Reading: 4 mL
